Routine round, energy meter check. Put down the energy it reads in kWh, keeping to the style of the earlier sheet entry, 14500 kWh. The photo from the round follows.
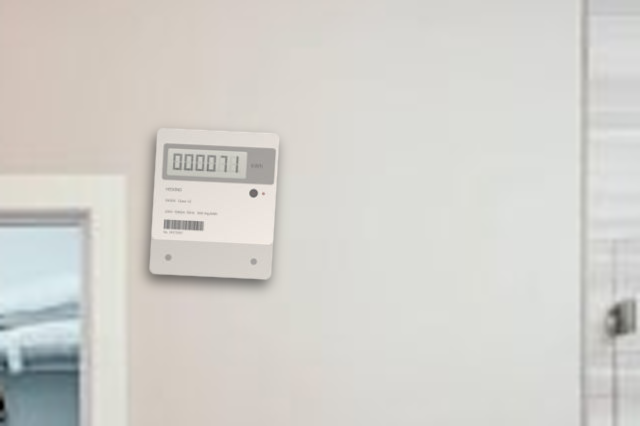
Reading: 71 kWh
